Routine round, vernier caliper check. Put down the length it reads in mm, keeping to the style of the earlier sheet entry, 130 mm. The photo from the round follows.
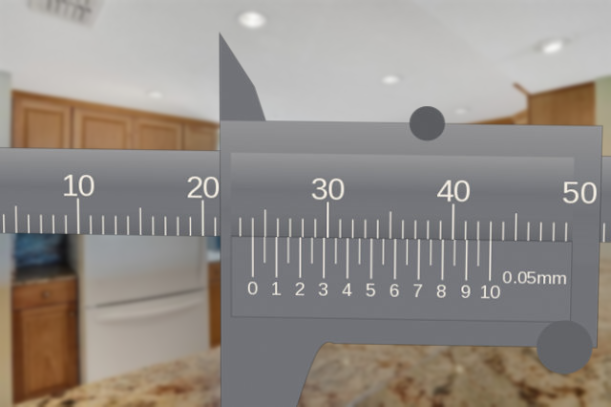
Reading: 24.0 mm
